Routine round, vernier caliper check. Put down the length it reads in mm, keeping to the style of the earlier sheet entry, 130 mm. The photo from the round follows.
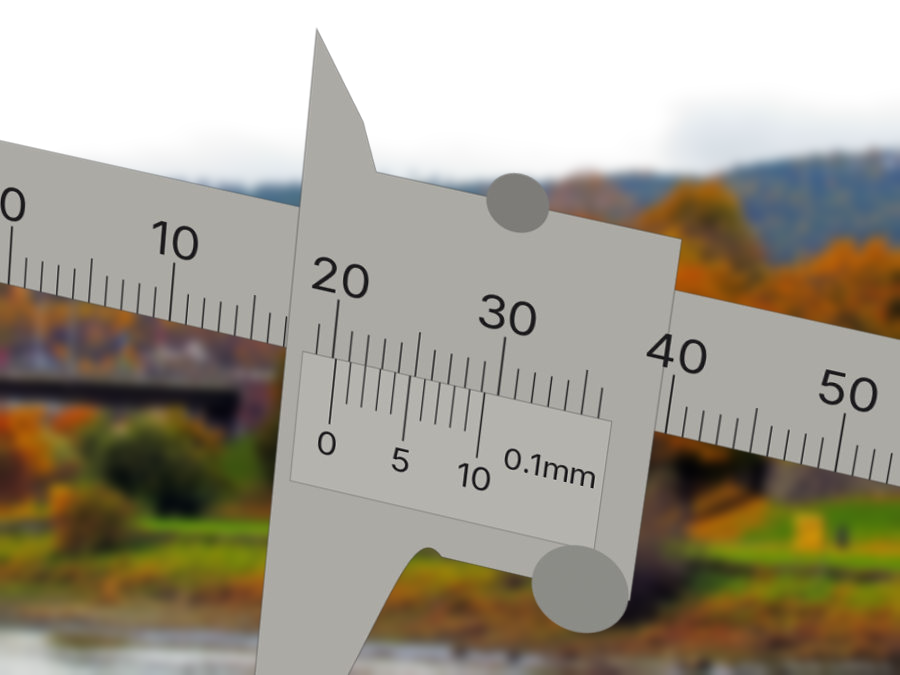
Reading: 20.2 mm
